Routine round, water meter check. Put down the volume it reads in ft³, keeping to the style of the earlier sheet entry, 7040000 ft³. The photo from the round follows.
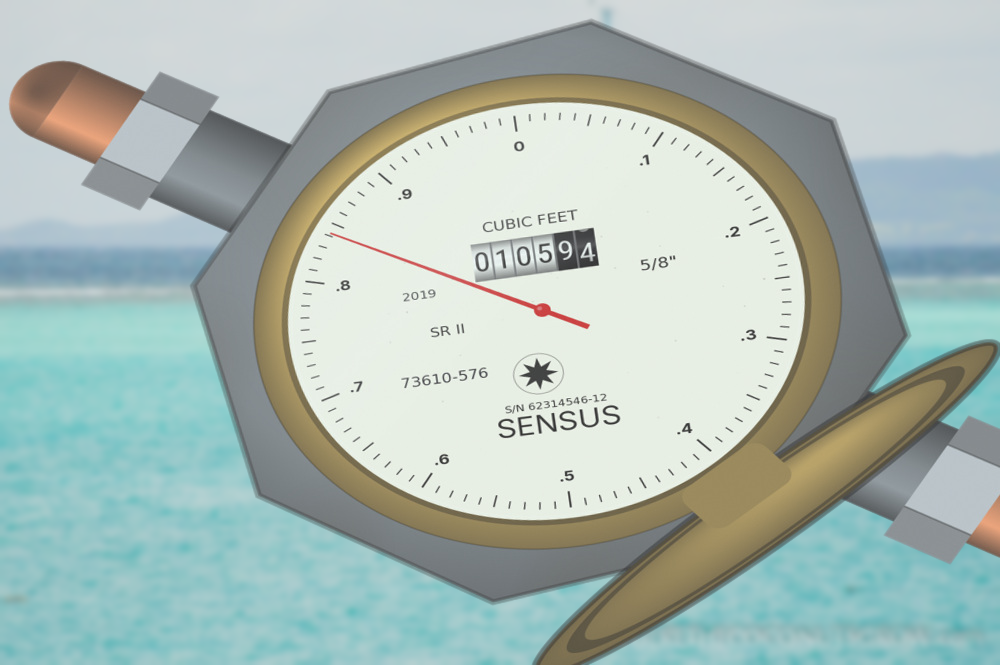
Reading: 10593.84 ft³
